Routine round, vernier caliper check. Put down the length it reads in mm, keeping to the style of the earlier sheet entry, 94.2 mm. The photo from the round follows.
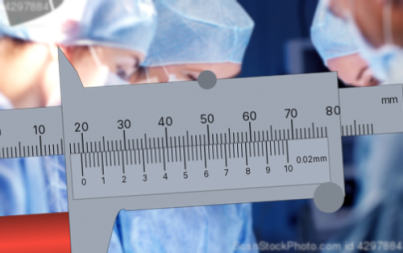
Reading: 19.5 mm
